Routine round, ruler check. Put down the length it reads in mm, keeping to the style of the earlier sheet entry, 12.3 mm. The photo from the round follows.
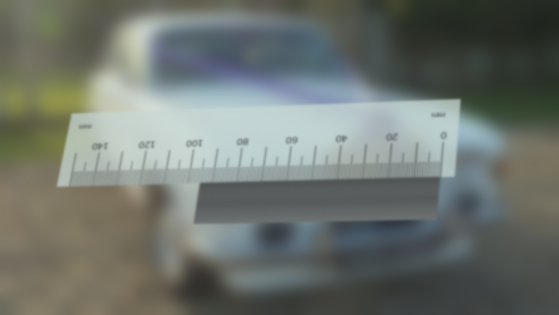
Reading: 95 mm
